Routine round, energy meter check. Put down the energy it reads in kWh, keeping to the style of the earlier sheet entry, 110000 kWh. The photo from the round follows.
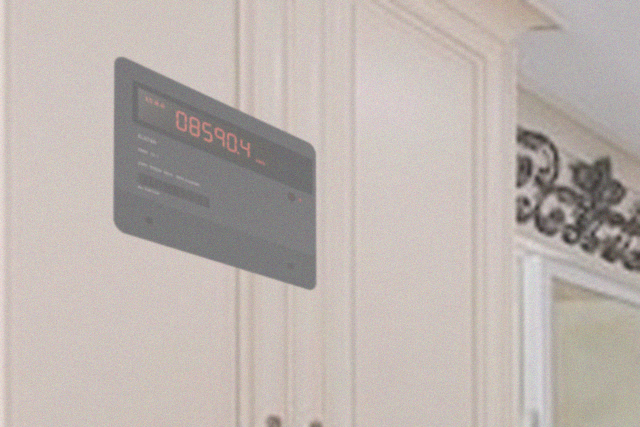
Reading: 8590.4 kWh
